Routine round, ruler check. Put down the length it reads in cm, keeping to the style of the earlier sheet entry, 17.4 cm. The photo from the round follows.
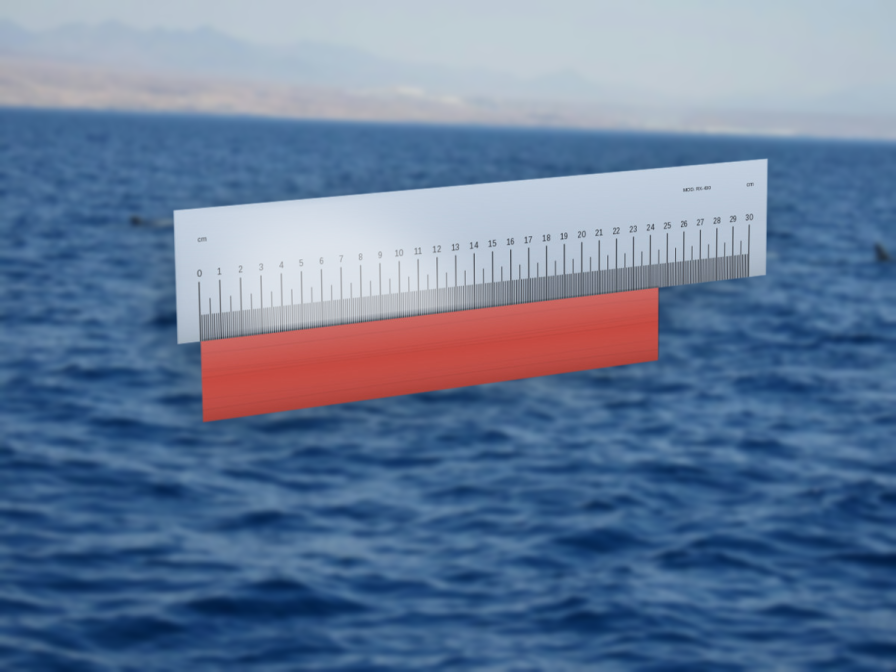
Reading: 24.5 cm
